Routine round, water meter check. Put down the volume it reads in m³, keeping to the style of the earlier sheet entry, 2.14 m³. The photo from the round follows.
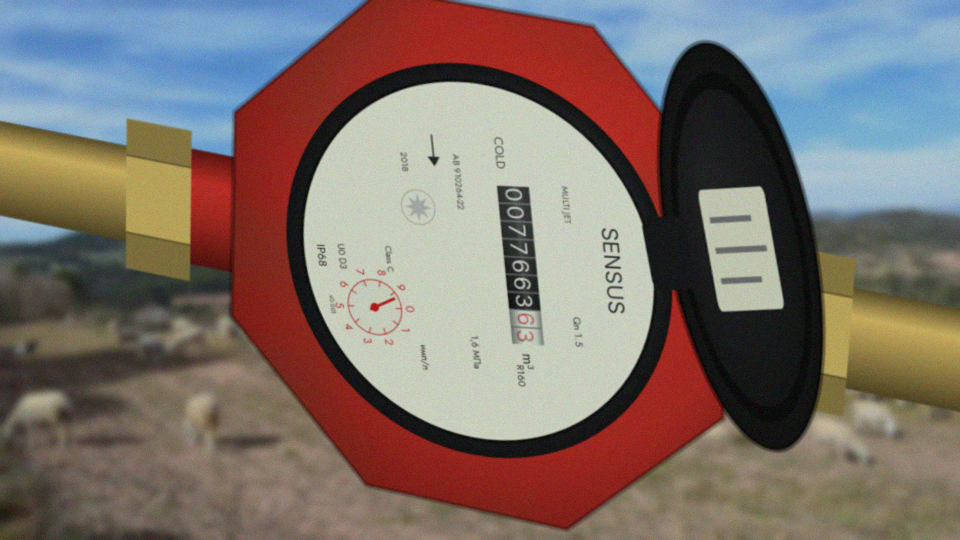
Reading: 77663.629 m³
